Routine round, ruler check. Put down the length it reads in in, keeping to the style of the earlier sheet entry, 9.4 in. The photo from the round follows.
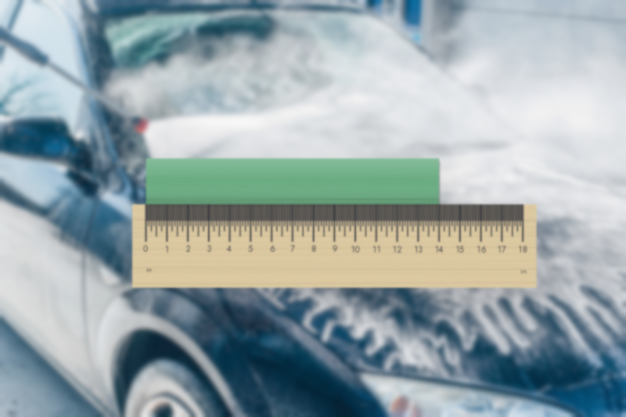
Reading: 14 in
